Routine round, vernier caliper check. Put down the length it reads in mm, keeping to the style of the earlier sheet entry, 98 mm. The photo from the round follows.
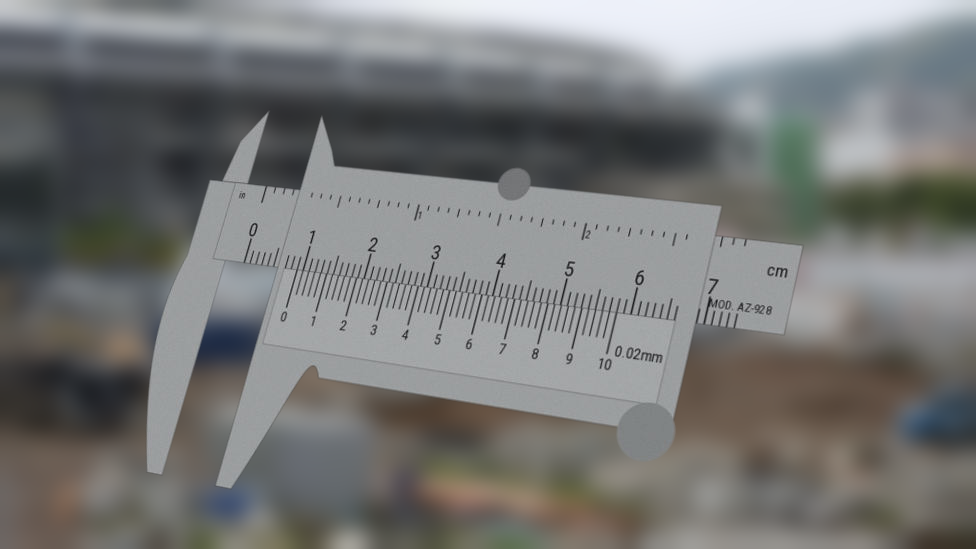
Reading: 9.0 mm
